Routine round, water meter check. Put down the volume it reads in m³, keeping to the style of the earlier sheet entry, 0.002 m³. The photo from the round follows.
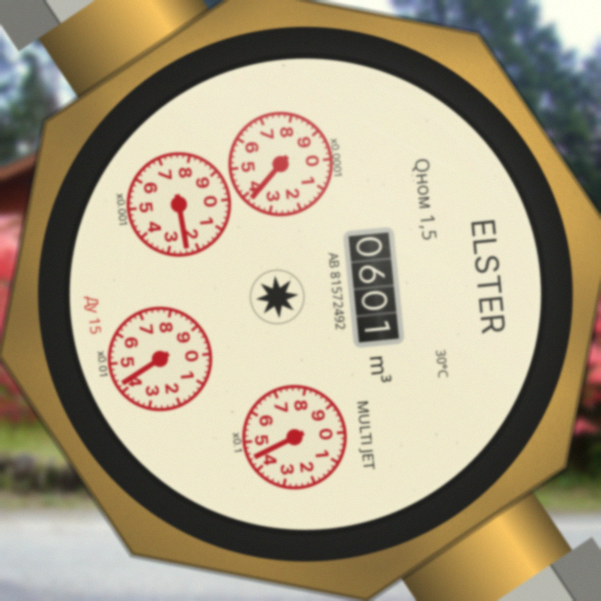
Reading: 601.4423 m³
